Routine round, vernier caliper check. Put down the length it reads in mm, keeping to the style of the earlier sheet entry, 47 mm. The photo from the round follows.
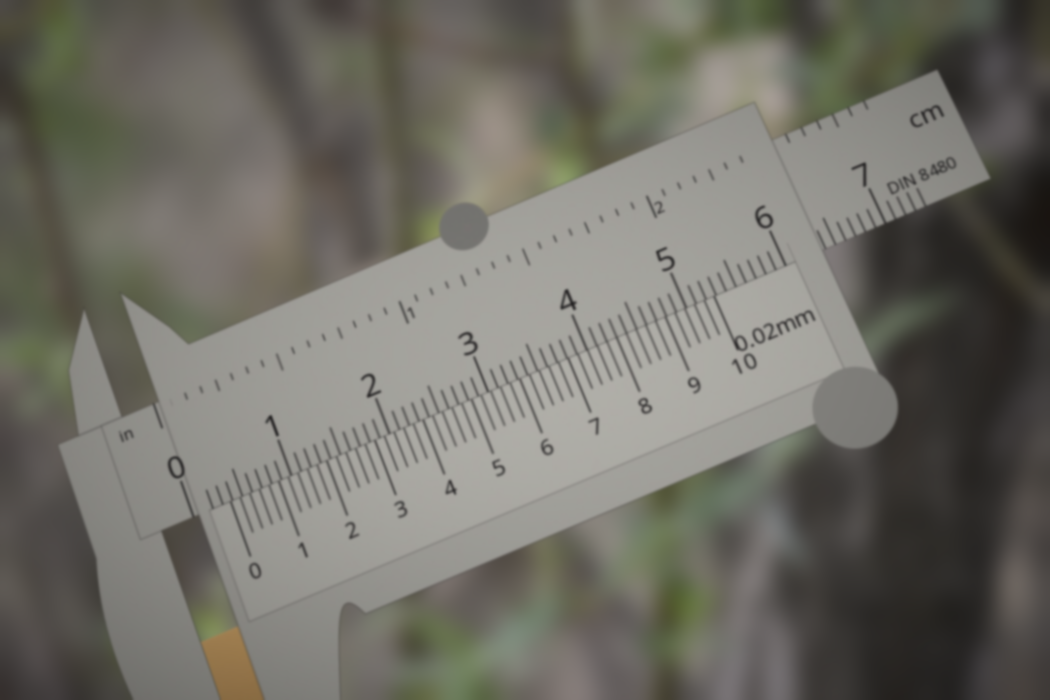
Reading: 3.8 mm
